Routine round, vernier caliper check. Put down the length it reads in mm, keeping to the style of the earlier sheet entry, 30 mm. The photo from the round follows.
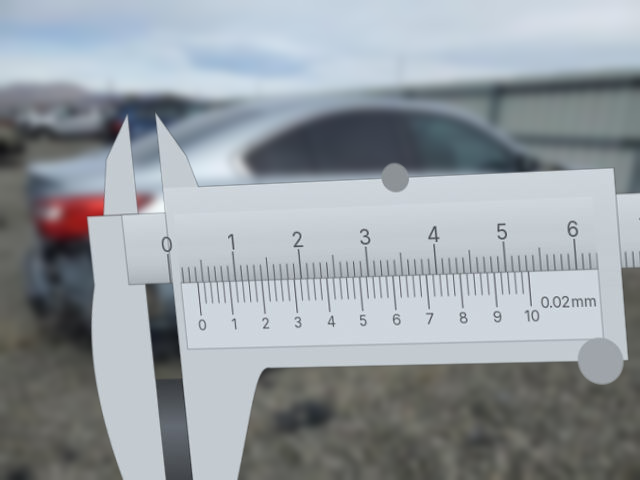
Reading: 4.2 mm
